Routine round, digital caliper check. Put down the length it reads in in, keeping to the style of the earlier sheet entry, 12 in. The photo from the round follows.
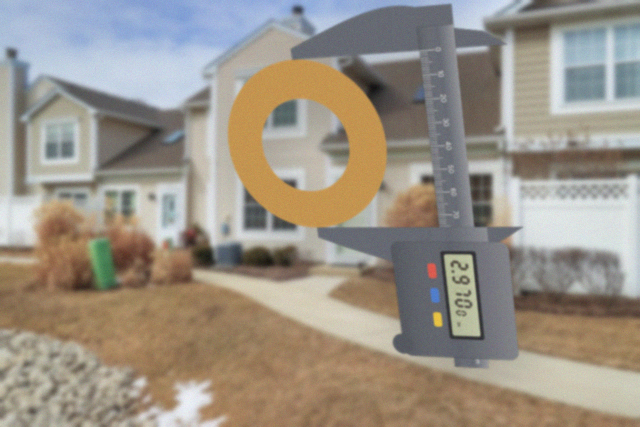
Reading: 2.9700 in
